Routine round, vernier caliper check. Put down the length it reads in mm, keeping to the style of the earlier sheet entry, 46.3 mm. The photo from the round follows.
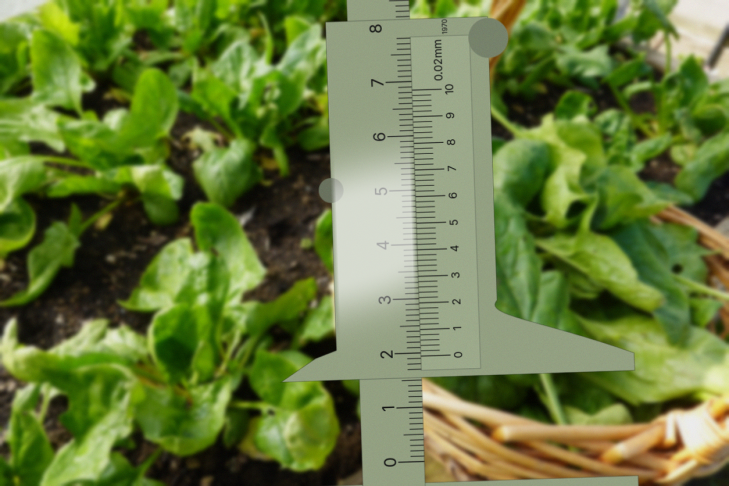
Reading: 19.4 mm
